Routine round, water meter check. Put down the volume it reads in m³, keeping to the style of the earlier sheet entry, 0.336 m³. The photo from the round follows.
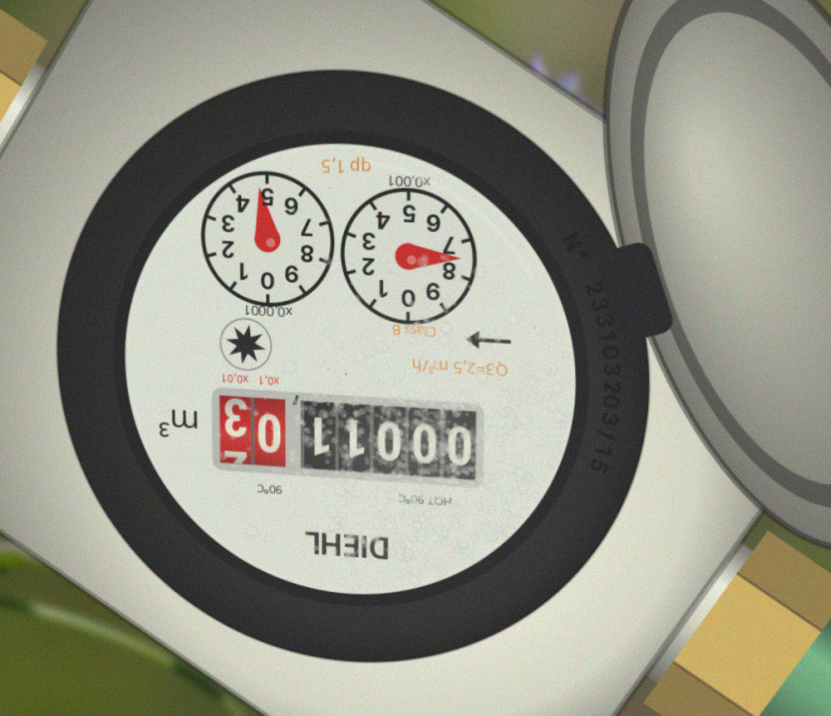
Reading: 11.0274 m³
